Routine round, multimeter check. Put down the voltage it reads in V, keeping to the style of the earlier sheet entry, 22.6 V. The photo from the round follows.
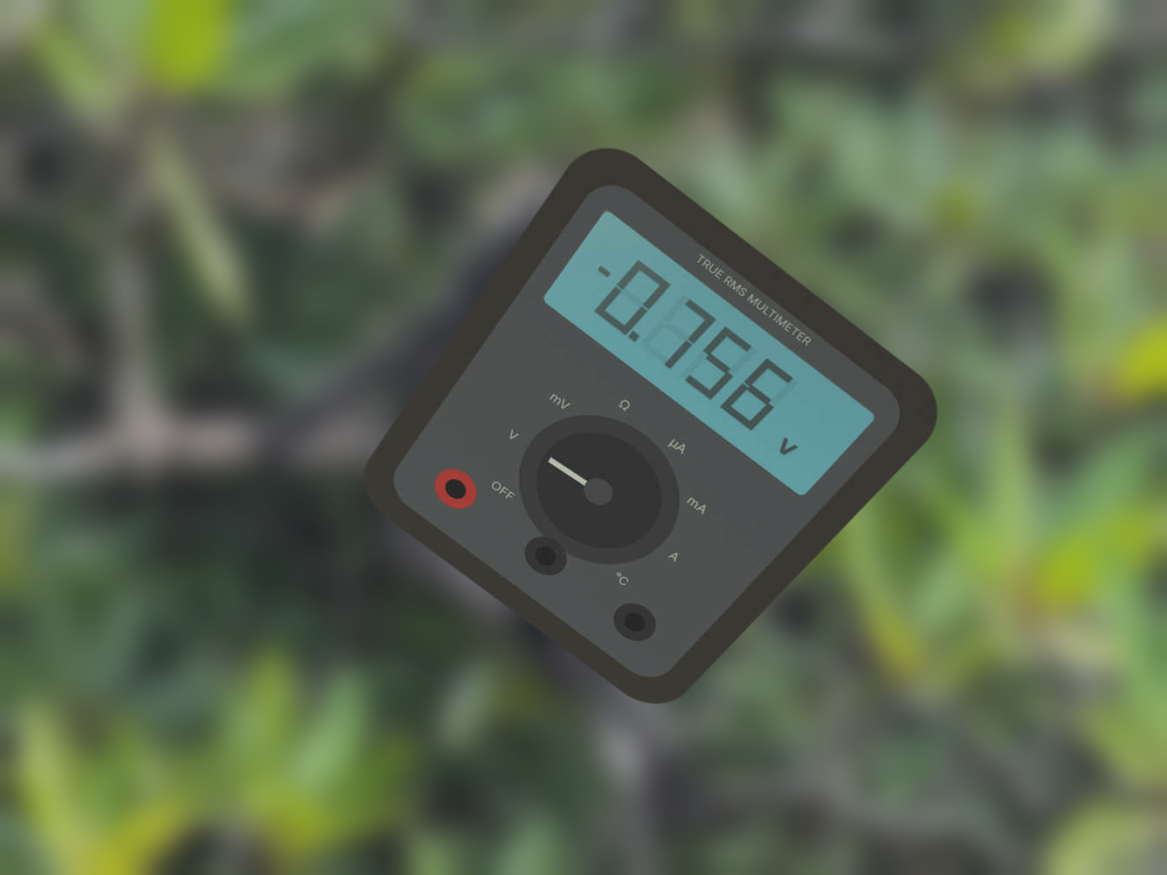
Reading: -0.756 V
